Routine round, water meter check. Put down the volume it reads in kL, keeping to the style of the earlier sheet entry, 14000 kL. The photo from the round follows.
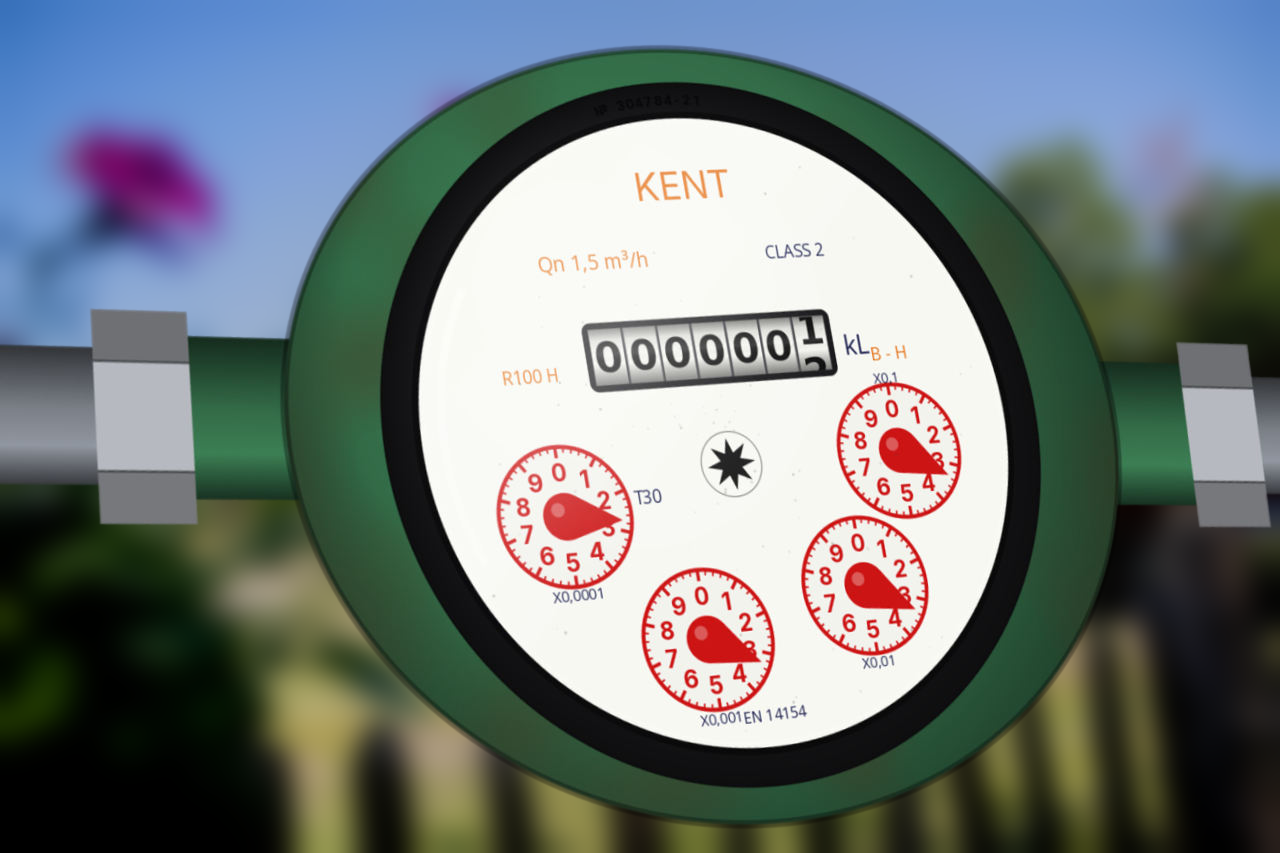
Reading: 1.3332 kL
